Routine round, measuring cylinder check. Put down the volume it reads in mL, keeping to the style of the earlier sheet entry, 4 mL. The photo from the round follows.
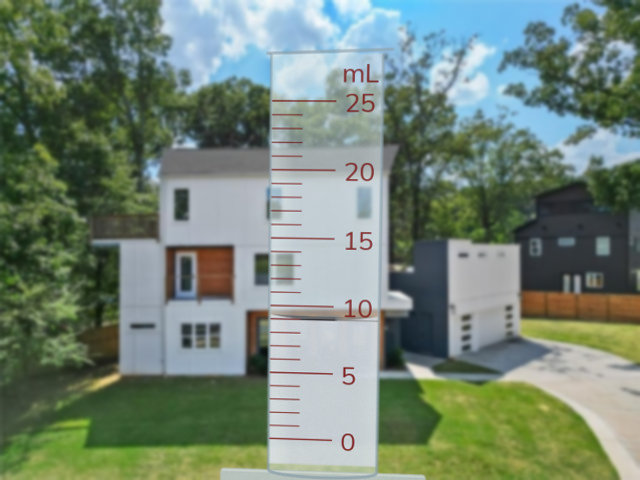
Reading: 9 mL
